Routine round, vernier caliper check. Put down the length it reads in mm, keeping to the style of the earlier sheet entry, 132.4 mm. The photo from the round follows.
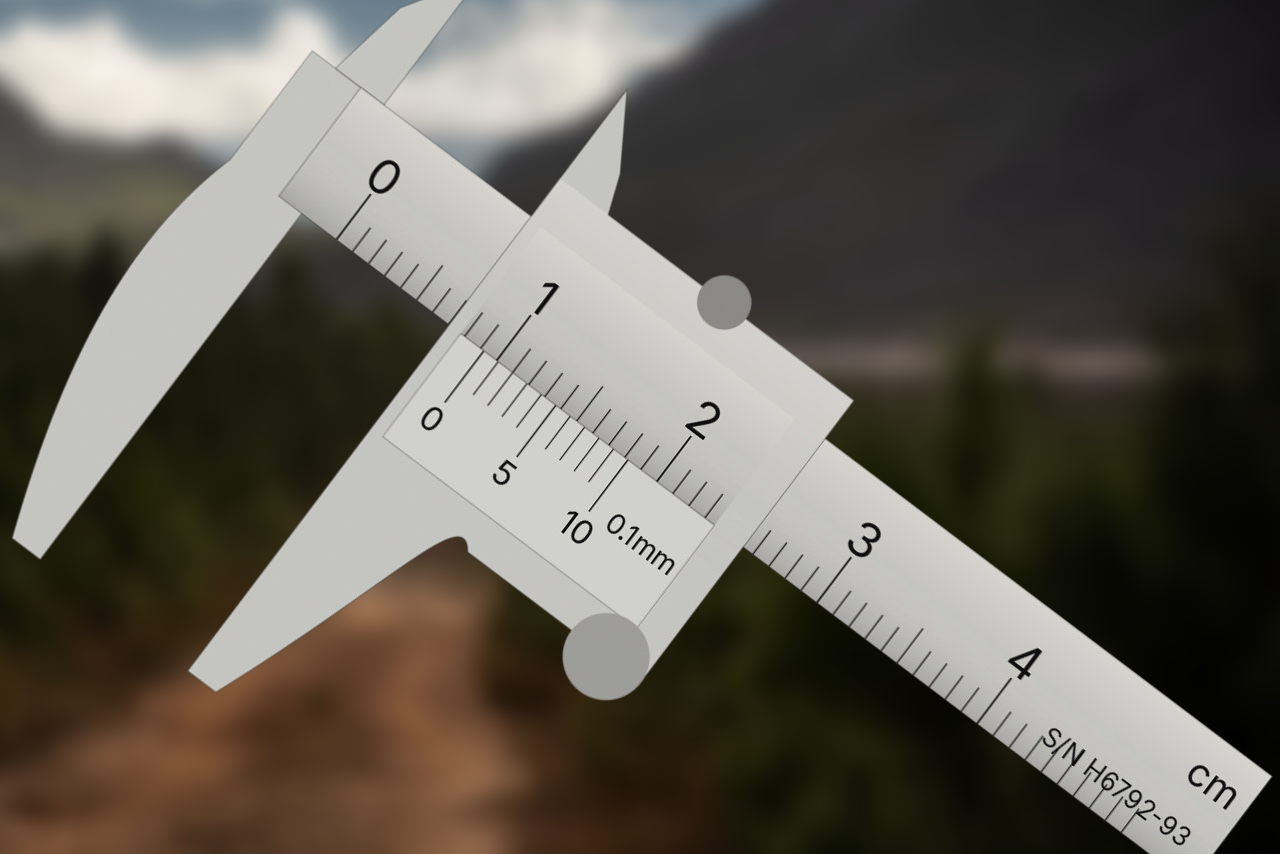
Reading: 9.2 mm
